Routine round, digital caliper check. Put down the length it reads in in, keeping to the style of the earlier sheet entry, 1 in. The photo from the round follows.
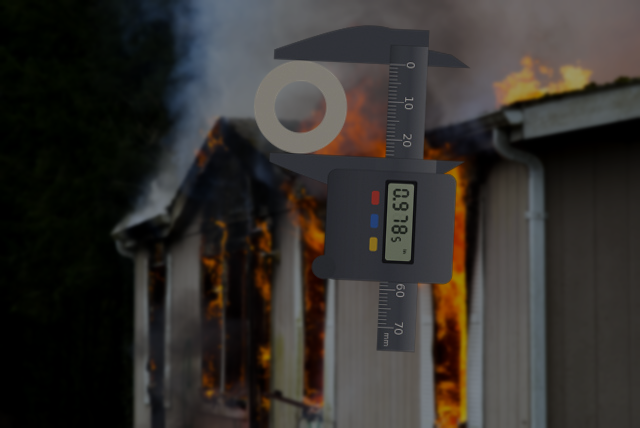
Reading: 0.9785 in
